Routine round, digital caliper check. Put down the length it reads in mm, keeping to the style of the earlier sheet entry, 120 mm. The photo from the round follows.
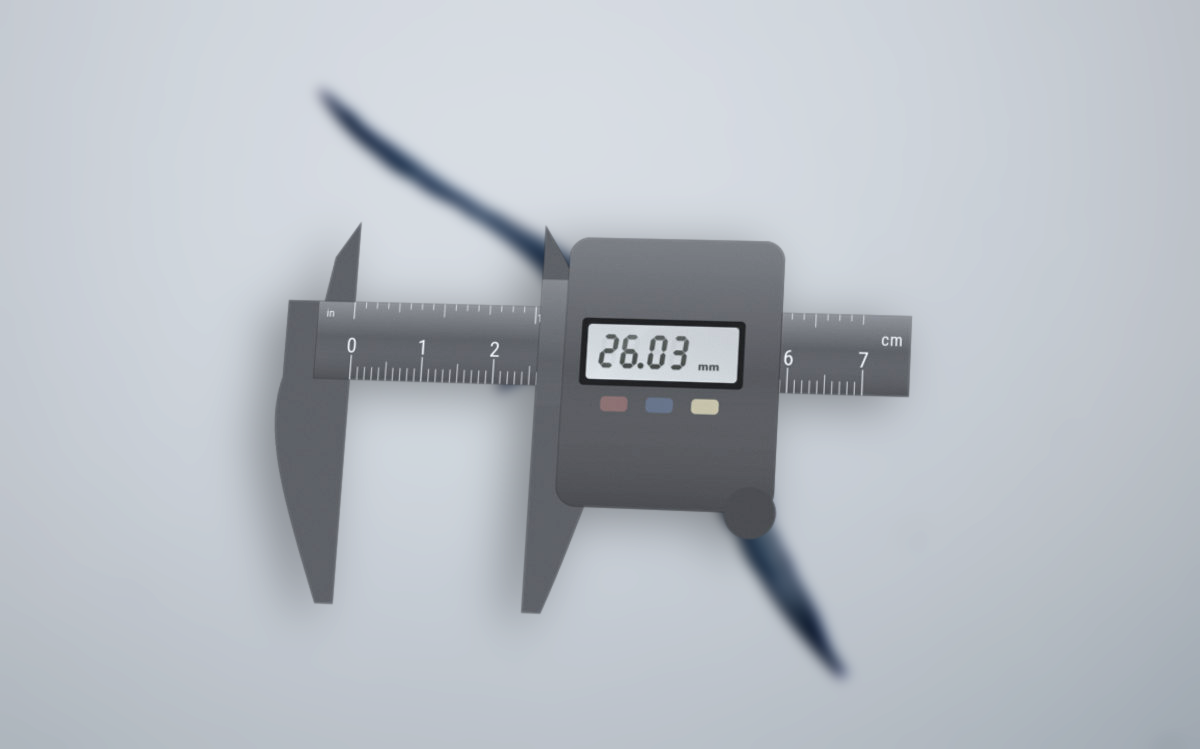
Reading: 26.03 mm
